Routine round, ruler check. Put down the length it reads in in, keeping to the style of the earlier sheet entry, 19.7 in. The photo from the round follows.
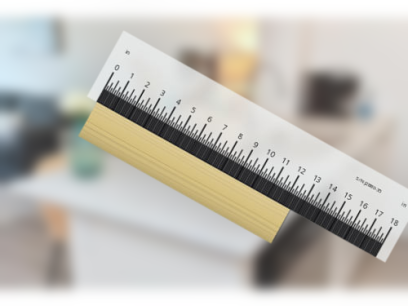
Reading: 12.5 in
